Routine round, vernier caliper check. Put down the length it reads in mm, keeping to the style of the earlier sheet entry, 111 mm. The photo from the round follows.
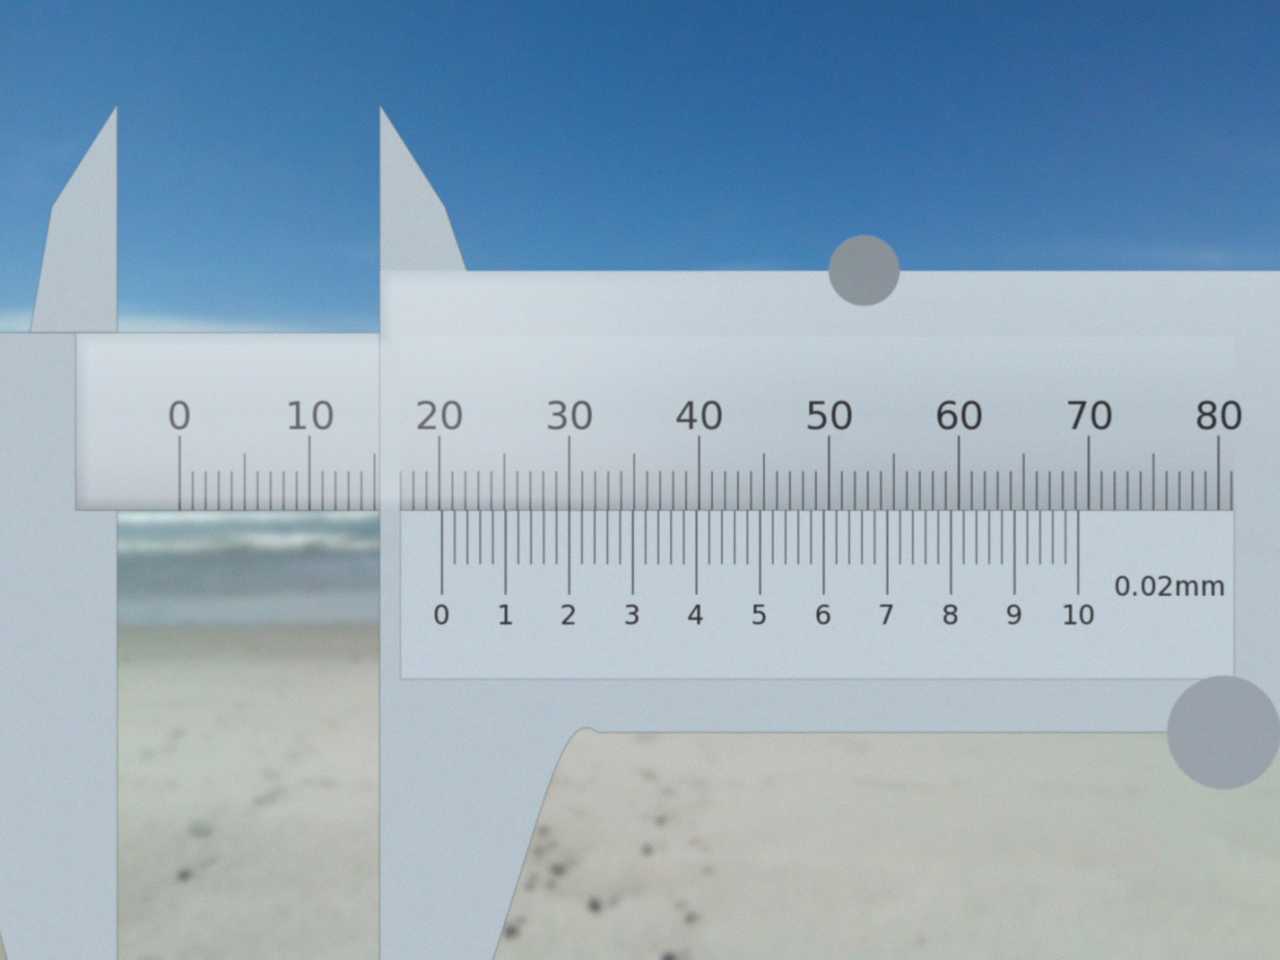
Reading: 20.2 mm
